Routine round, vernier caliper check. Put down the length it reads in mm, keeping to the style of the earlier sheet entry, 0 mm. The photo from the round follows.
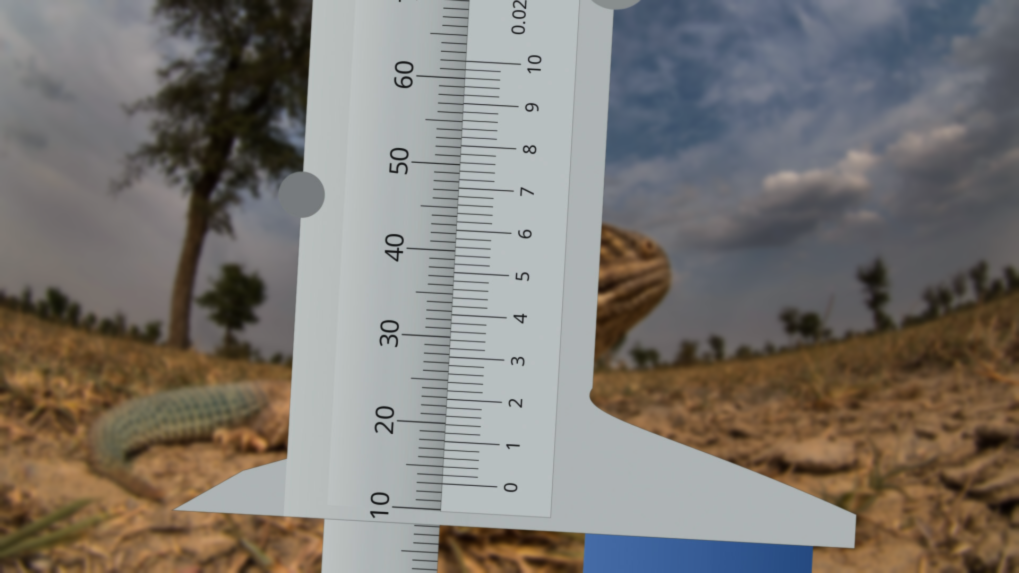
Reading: 13.0 mm
